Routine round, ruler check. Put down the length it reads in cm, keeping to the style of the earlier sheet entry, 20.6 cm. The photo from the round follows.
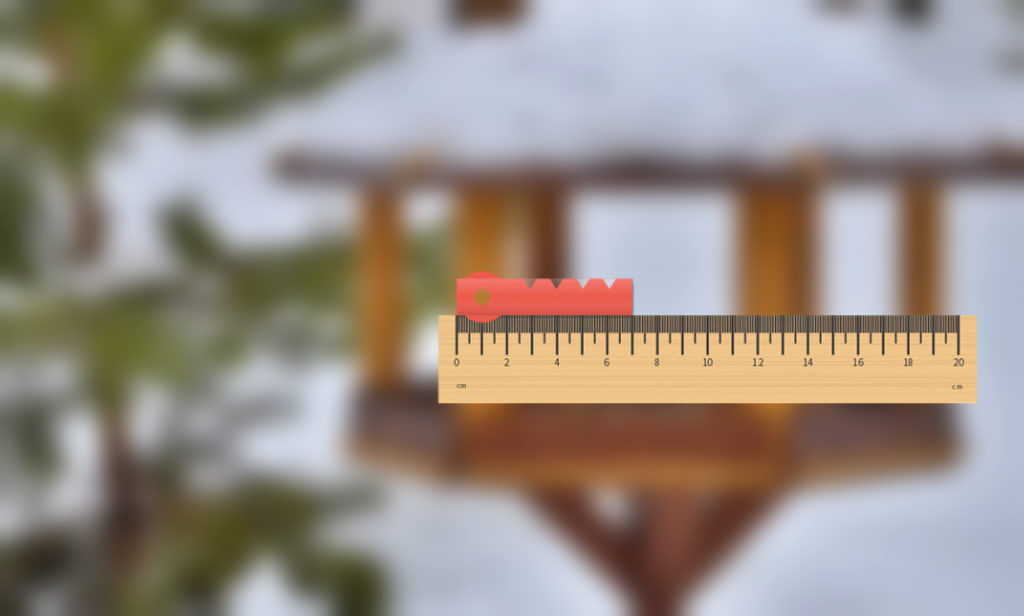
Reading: 7 cm
